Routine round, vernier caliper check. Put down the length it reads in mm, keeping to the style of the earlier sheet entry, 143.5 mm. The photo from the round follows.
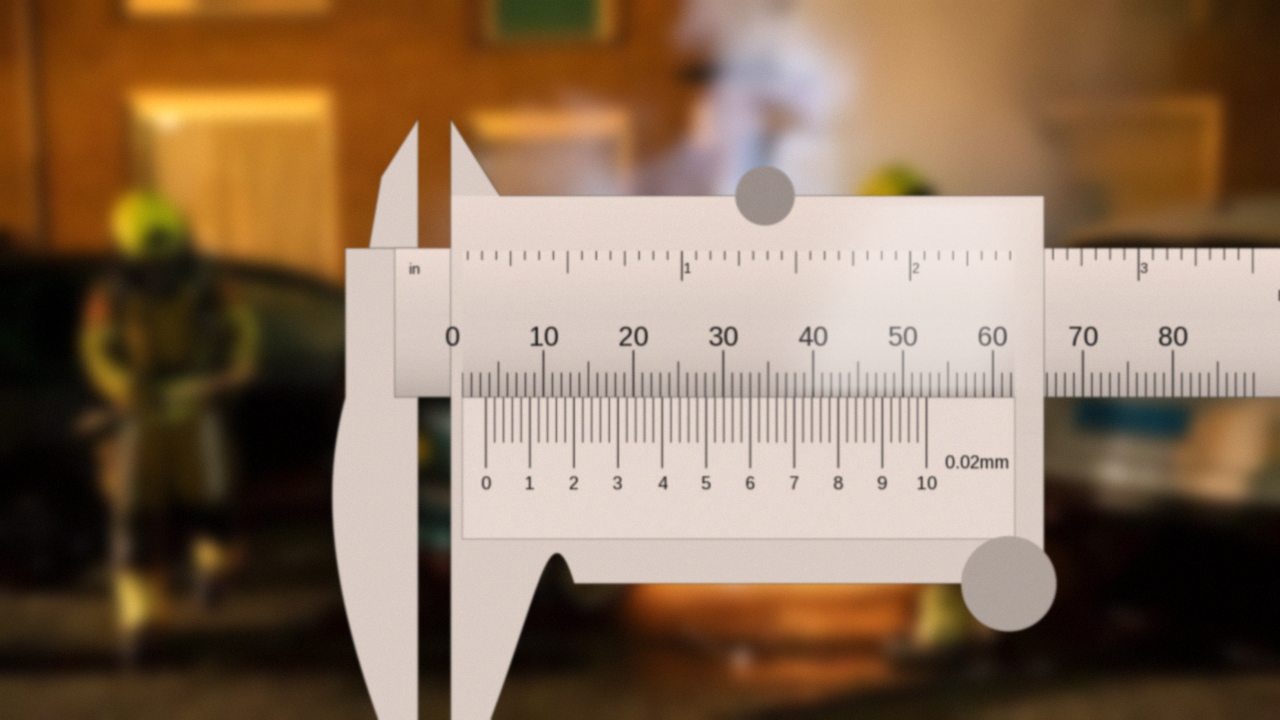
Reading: 3.6 mm
